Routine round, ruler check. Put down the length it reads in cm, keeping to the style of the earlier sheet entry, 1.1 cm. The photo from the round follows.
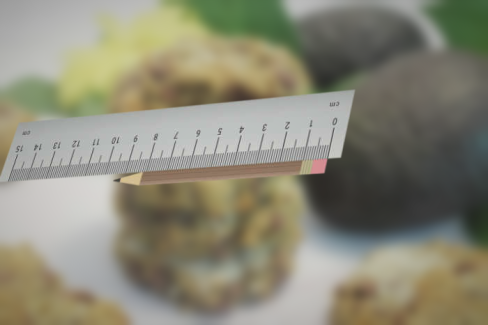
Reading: 9.5 cm
